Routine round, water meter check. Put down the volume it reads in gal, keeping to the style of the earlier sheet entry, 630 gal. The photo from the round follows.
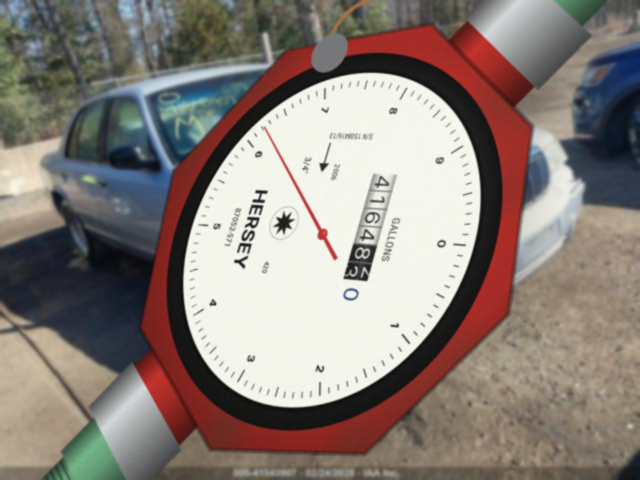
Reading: 4164826.2 gal
